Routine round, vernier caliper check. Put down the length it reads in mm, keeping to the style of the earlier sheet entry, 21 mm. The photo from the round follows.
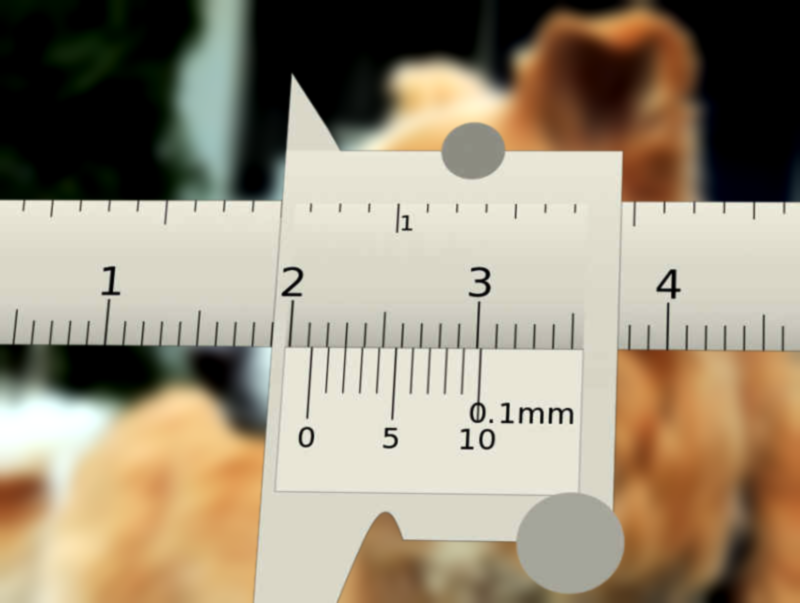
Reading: 21.2 mm
